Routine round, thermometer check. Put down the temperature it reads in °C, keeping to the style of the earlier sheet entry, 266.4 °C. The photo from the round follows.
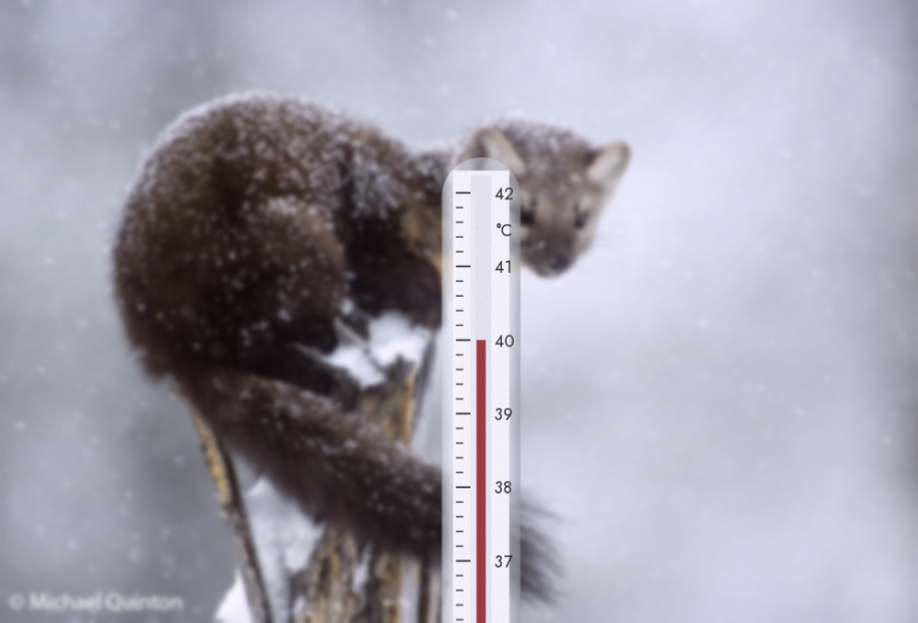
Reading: 40 °C
